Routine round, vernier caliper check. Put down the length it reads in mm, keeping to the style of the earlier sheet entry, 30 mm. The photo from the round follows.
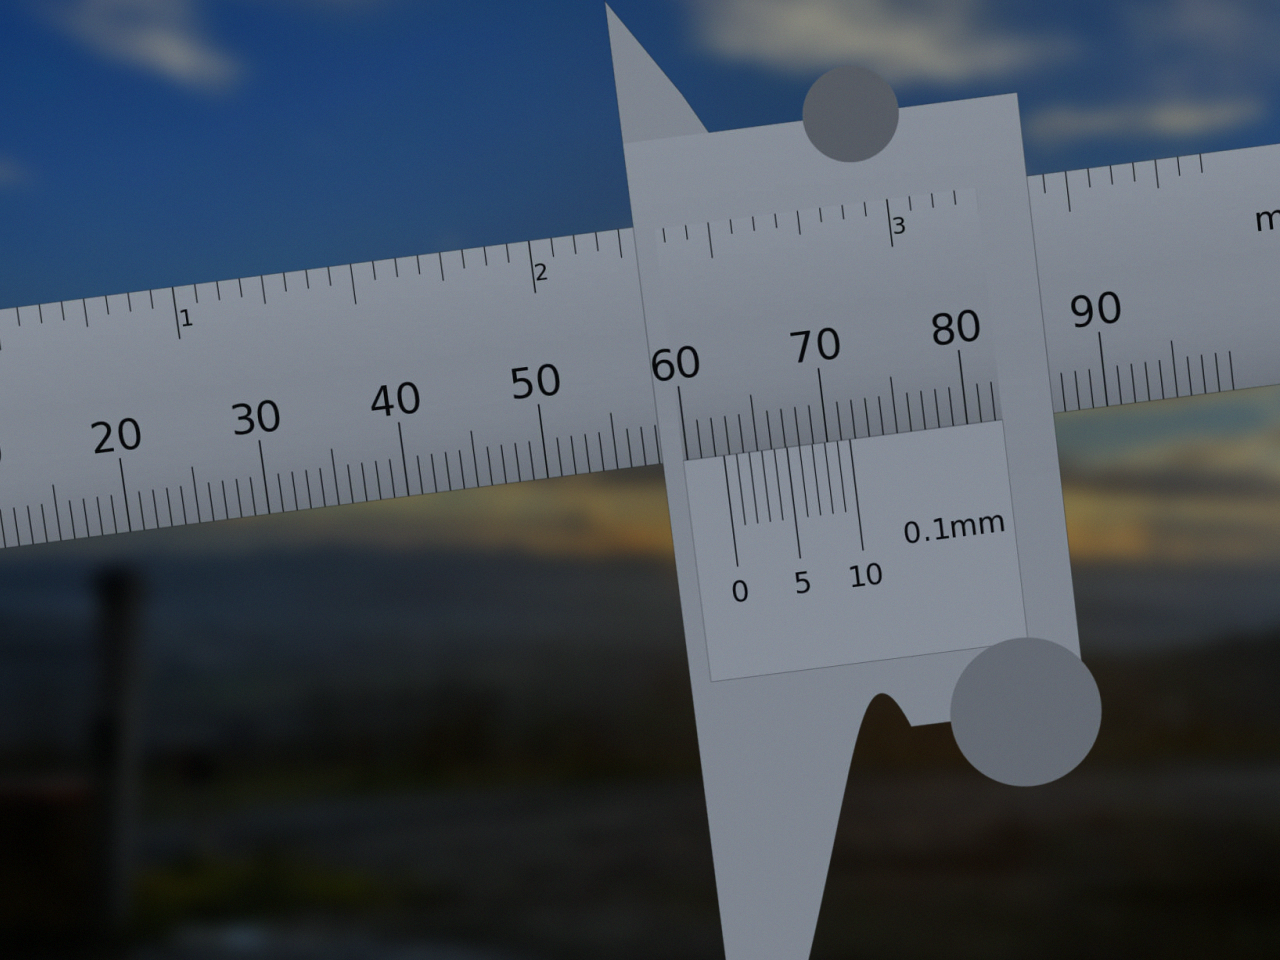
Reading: 62.6 mm
